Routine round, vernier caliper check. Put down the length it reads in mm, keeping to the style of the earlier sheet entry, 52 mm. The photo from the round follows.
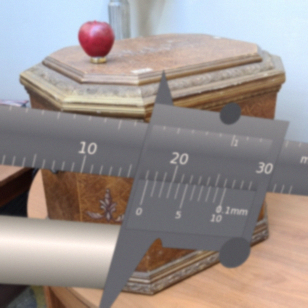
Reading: 17.2 mm
